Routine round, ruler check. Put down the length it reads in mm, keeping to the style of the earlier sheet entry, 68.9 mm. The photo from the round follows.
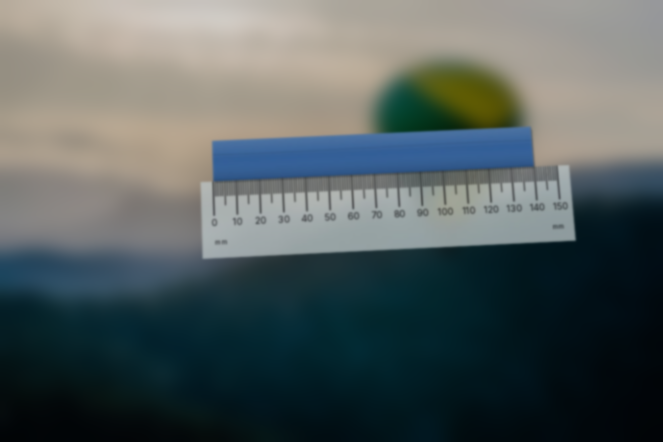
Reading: 140 mm
